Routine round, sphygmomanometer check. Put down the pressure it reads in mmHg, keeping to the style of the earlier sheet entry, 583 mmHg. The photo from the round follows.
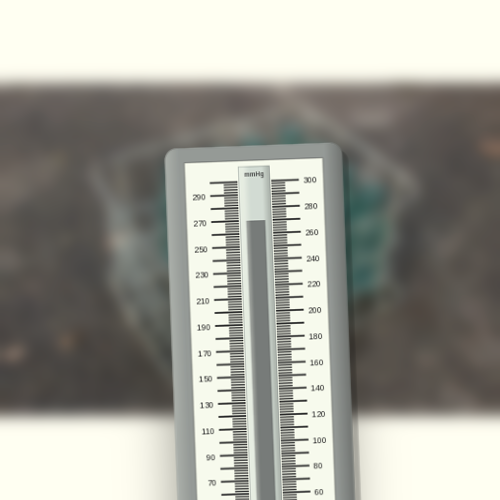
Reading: 270 mmHg
